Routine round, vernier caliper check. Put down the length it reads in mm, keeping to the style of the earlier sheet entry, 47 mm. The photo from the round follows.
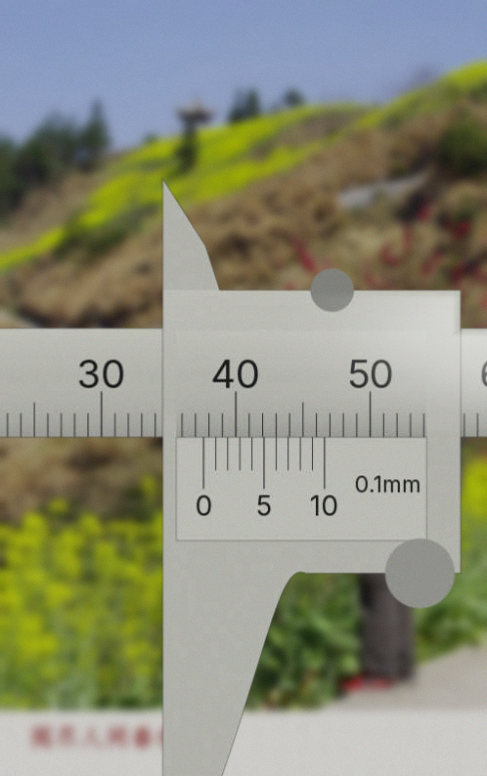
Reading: 37.6 mm
